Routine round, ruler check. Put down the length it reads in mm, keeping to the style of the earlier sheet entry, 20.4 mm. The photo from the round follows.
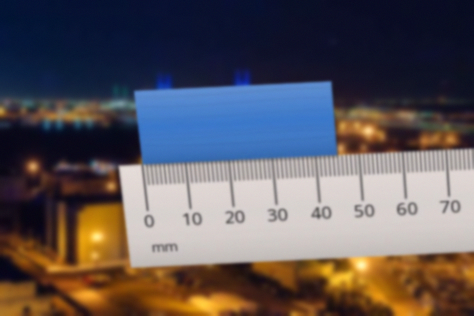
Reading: 45 mm
